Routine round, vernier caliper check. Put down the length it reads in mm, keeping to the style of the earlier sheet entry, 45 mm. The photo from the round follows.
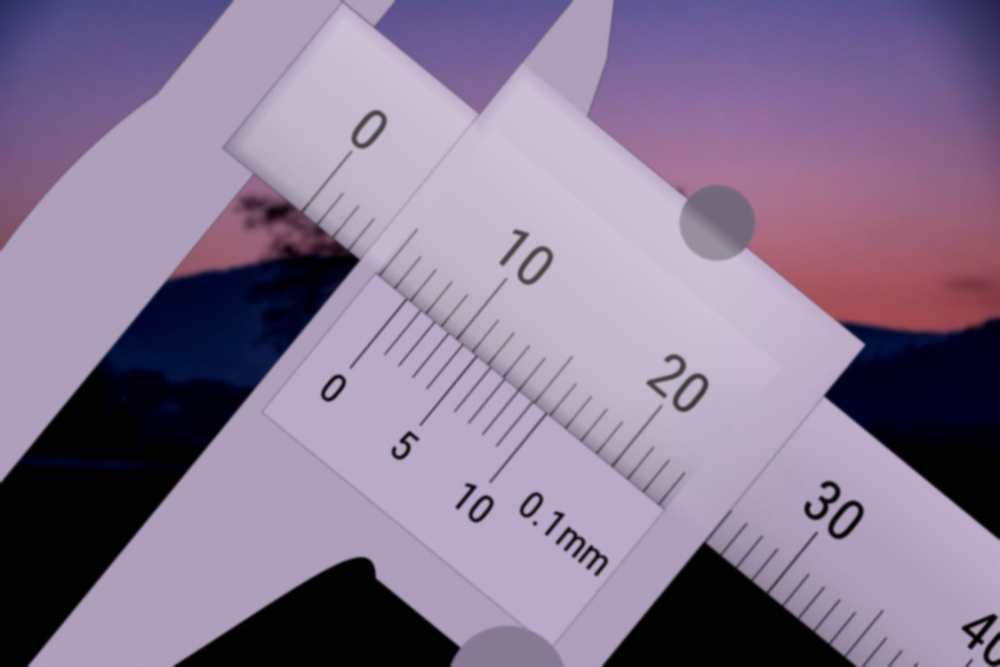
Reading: 6.8 mm
